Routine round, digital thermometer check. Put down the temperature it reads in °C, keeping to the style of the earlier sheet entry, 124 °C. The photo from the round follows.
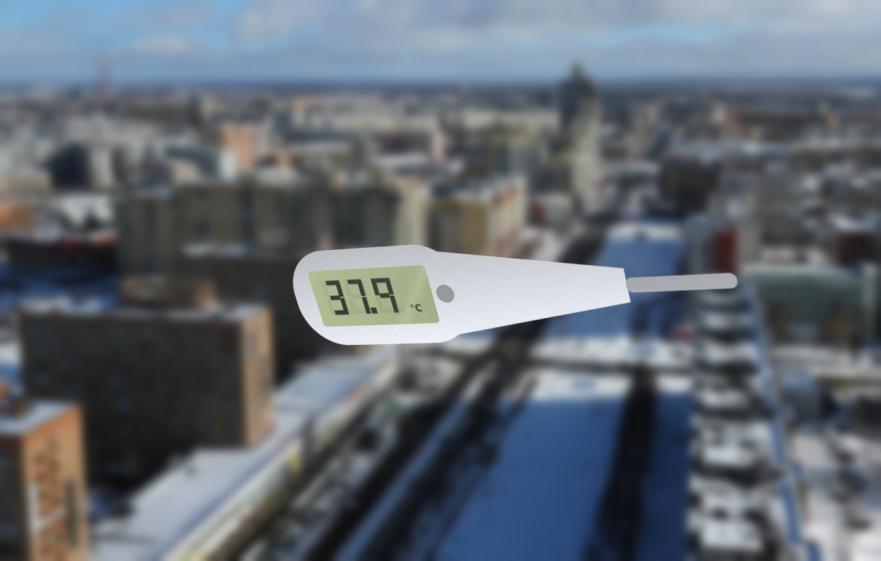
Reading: 37.9 °C
